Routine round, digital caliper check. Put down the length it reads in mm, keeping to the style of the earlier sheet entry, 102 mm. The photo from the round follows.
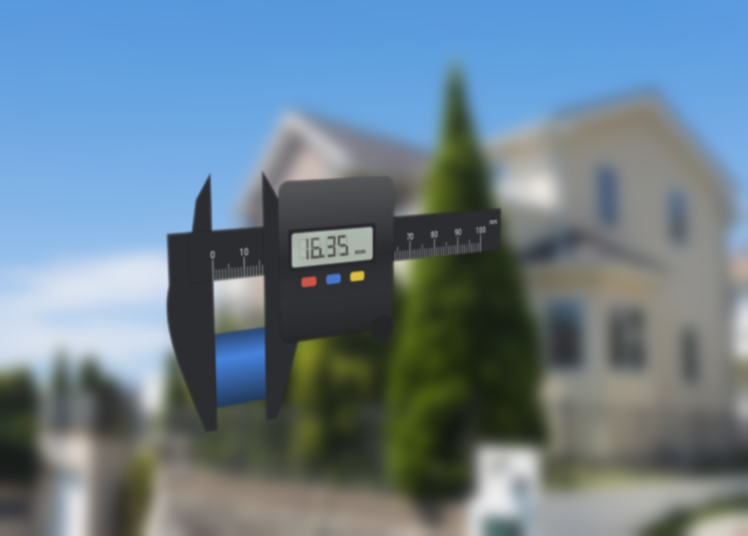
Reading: 16.35 mm
